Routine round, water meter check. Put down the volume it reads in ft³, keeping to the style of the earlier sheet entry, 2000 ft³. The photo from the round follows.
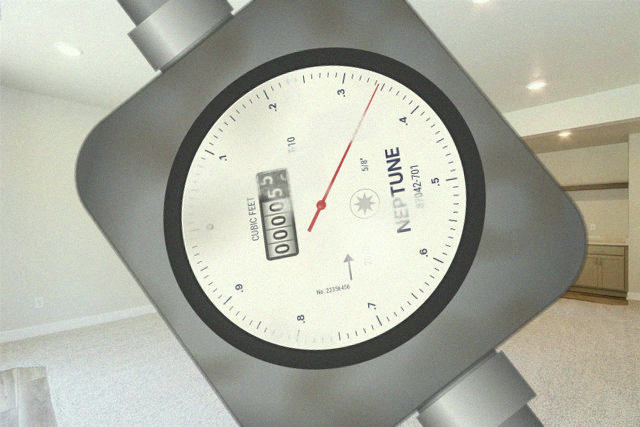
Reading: 55.34 ft³
